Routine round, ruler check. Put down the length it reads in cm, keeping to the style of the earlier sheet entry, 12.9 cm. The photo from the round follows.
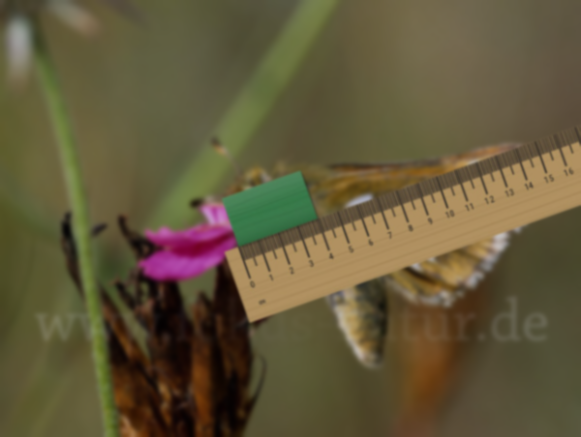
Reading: 4 cm
